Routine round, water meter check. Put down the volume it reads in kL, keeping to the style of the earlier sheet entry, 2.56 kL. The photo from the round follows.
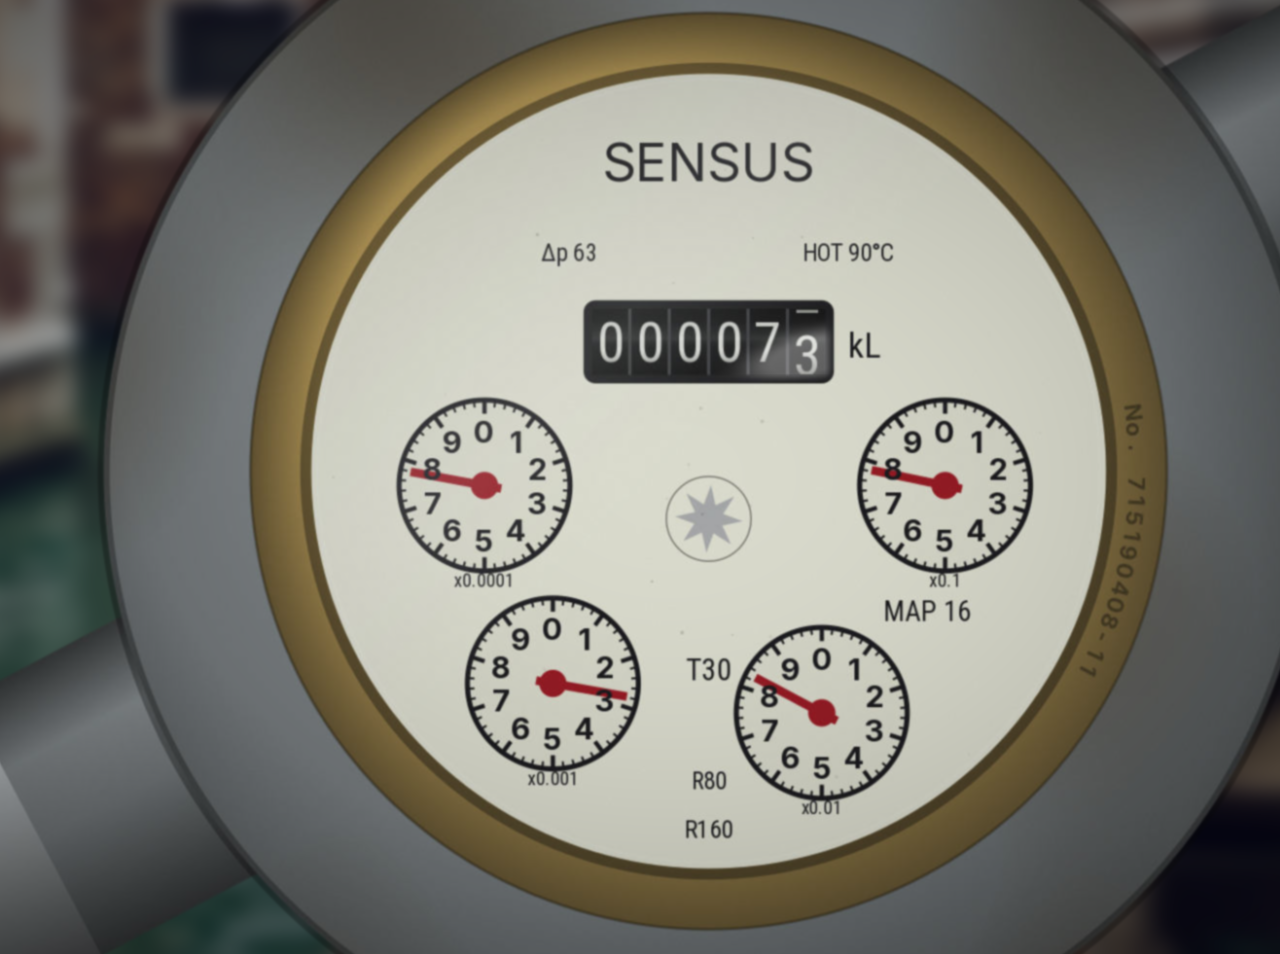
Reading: 72.7827 kL
